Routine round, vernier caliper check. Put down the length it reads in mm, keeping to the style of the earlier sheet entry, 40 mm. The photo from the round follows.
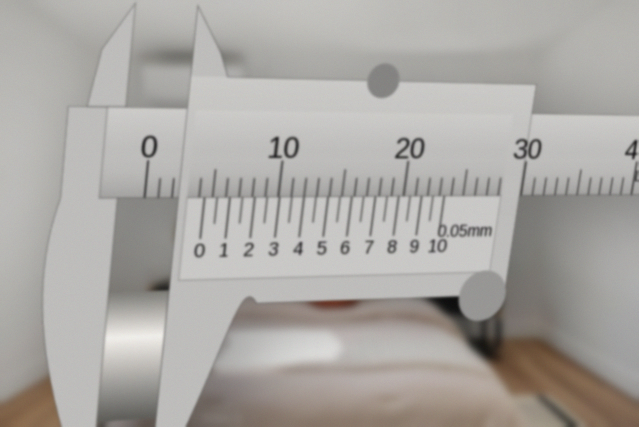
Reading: 4.4 mm
